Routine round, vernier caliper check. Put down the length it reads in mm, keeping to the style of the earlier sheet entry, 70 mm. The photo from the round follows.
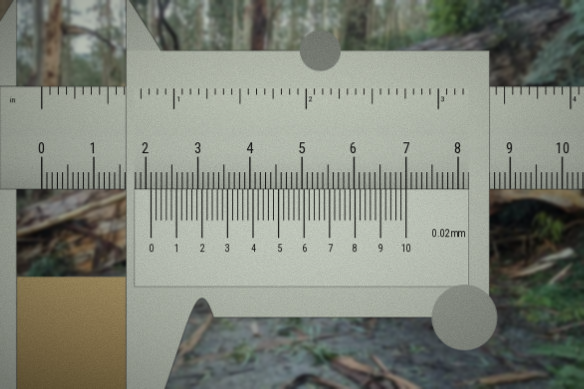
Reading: 21.0 mm
